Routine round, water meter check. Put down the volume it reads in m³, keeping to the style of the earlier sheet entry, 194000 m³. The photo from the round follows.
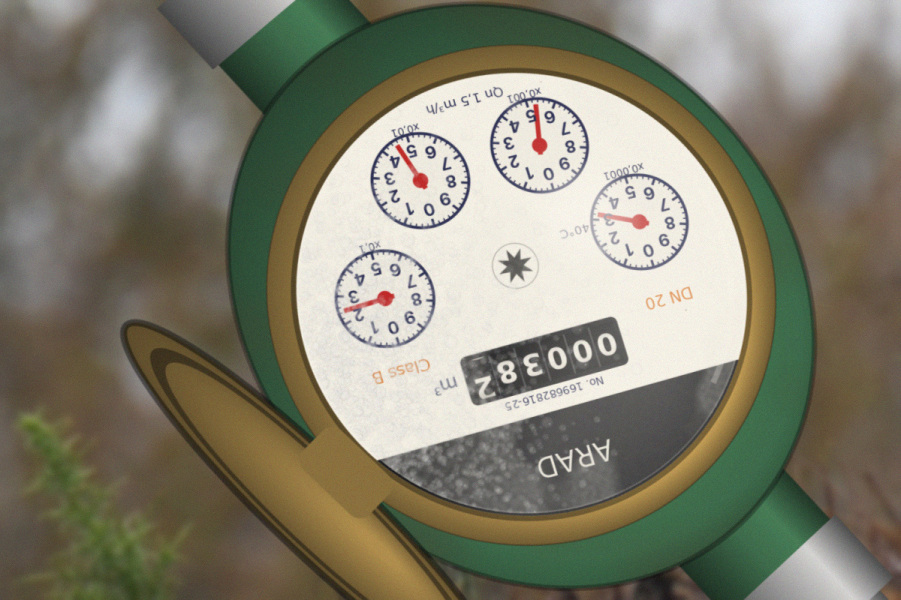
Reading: 382.2453 m³
